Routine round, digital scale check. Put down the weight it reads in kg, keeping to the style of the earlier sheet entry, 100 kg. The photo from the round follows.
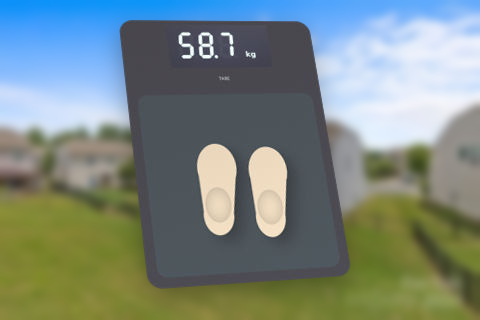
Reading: 58.7 kg
